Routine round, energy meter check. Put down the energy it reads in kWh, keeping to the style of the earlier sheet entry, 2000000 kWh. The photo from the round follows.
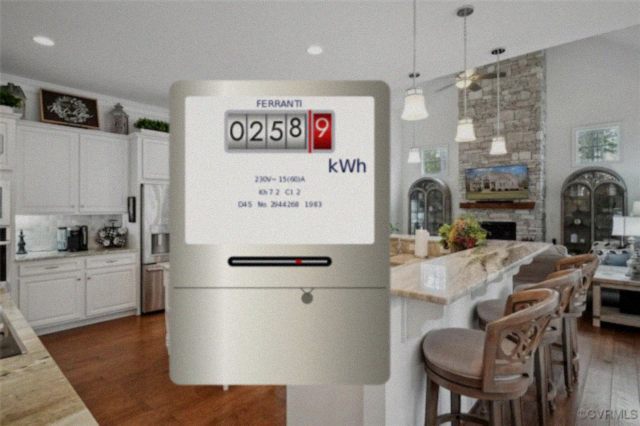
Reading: 258.9 kWh
